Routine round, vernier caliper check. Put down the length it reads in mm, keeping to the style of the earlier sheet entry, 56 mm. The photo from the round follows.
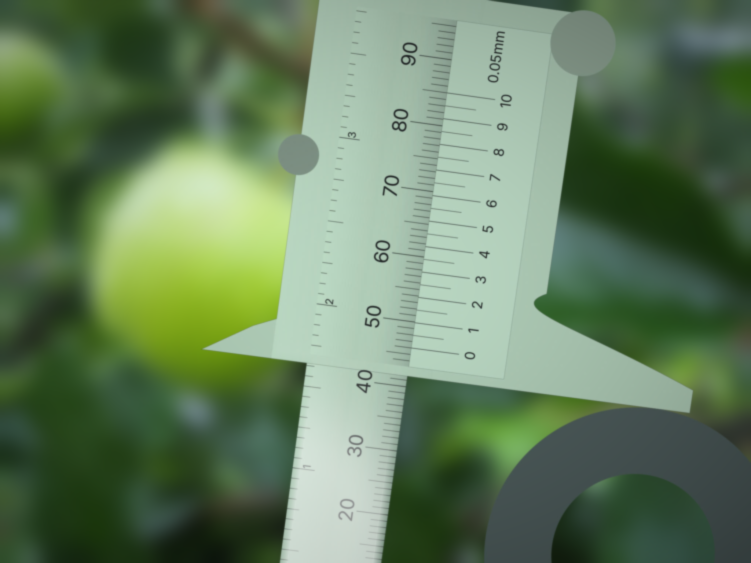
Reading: 46.0 mm
